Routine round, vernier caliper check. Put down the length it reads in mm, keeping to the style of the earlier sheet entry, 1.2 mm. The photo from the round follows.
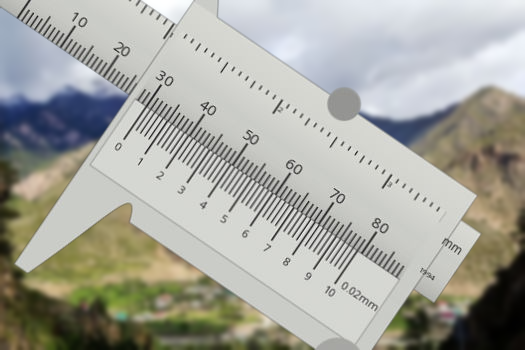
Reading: 30.0 mm
